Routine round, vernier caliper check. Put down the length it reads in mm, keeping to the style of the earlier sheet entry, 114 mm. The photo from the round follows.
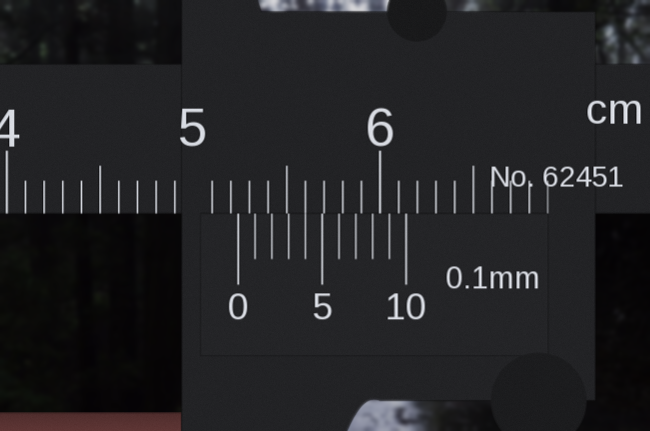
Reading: 52.4 mm
